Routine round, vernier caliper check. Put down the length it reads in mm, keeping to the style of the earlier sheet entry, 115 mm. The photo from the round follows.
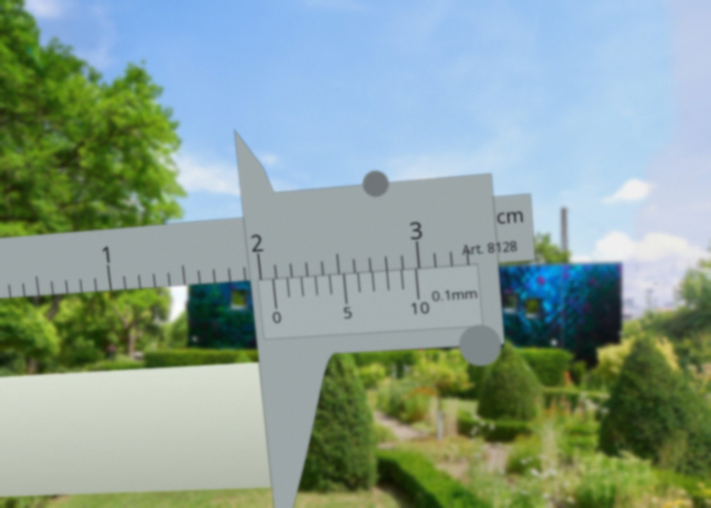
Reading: 20.8 mm
